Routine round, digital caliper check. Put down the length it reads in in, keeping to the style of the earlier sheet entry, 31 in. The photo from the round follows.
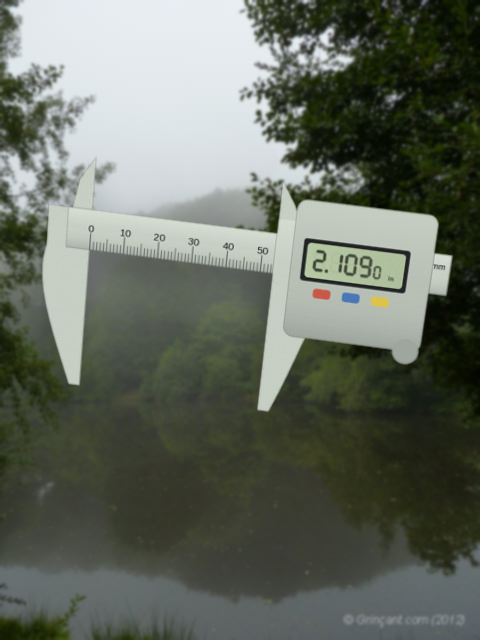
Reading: 2.1090 in
